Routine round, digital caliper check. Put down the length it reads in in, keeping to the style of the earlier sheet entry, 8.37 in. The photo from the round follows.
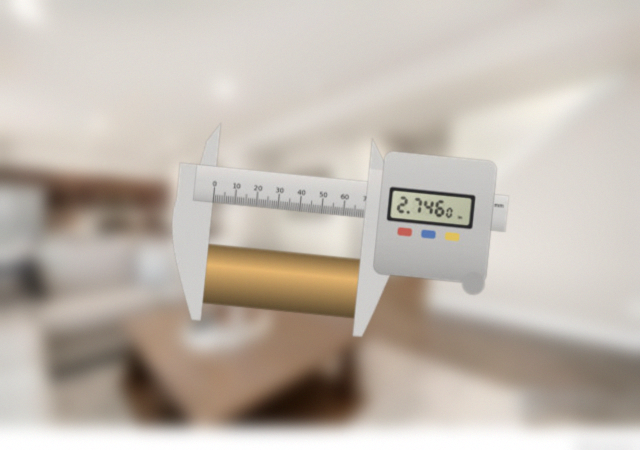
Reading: 2.7460 in
